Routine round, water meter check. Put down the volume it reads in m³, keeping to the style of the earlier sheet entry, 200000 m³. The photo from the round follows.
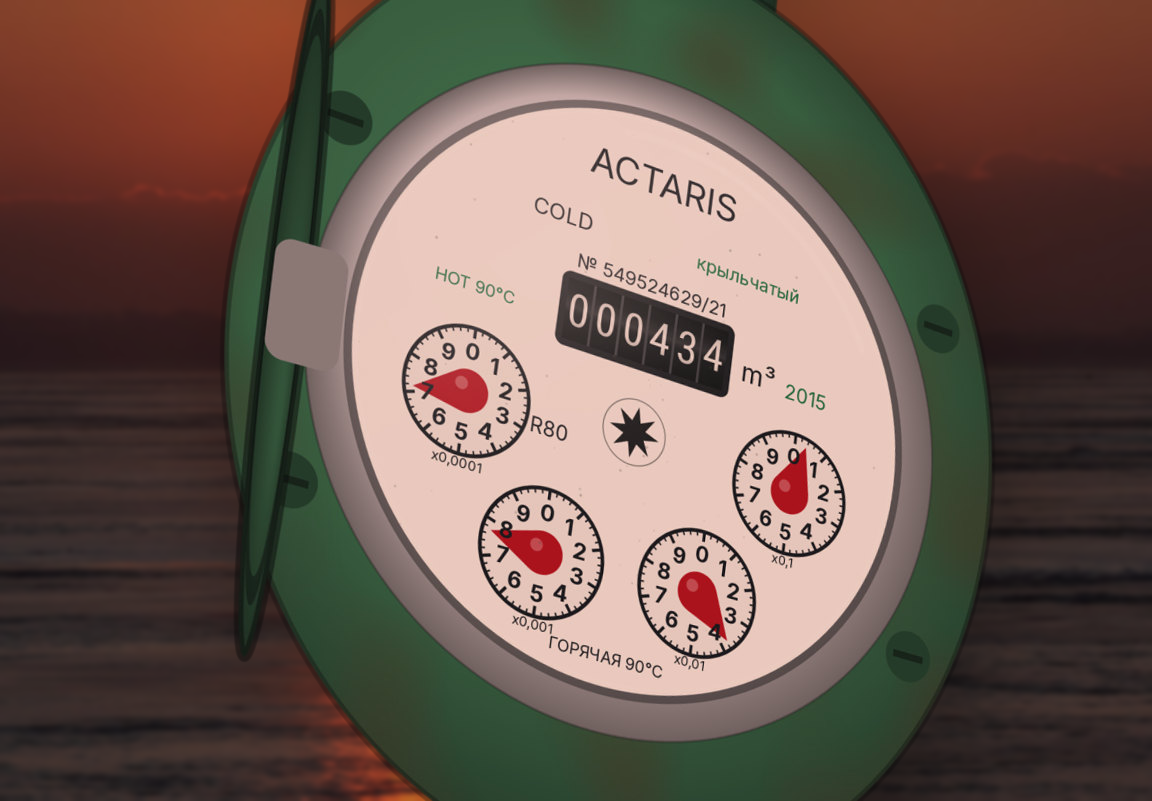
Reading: 434.0377 m³
